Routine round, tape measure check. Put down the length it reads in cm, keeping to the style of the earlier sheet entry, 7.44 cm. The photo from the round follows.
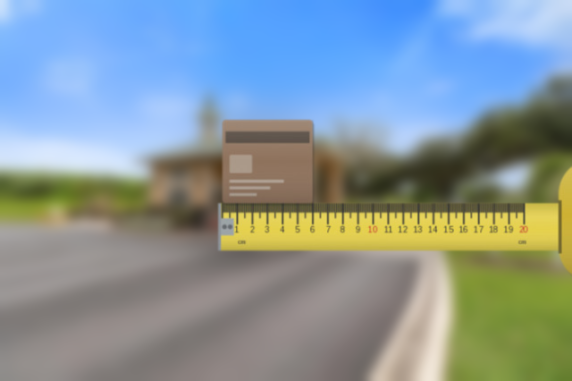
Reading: 6 cm
